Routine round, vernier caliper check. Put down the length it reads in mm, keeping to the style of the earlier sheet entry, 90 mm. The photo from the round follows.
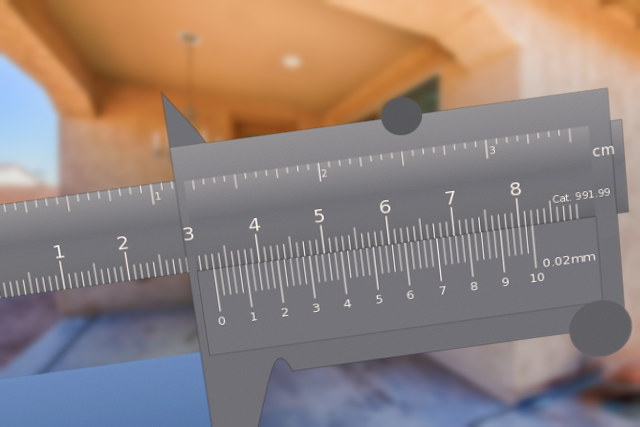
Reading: 33.0 mm
